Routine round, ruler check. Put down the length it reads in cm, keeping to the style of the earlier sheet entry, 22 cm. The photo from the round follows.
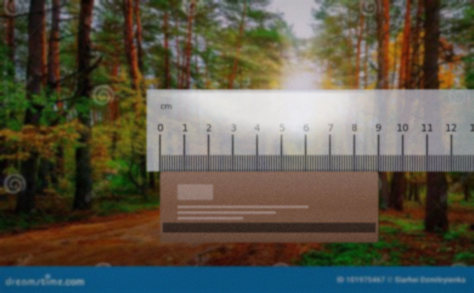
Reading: 9 cm
